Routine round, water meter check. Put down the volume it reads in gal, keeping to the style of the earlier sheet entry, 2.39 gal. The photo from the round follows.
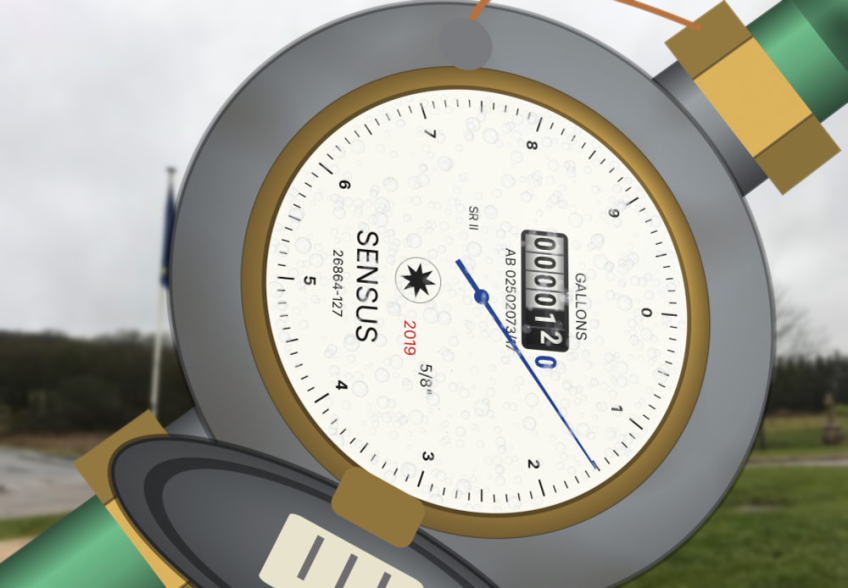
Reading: 121.5 gal
